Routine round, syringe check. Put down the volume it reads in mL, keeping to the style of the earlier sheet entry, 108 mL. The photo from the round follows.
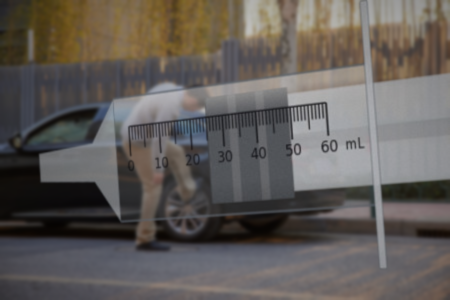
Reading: 25 mL
